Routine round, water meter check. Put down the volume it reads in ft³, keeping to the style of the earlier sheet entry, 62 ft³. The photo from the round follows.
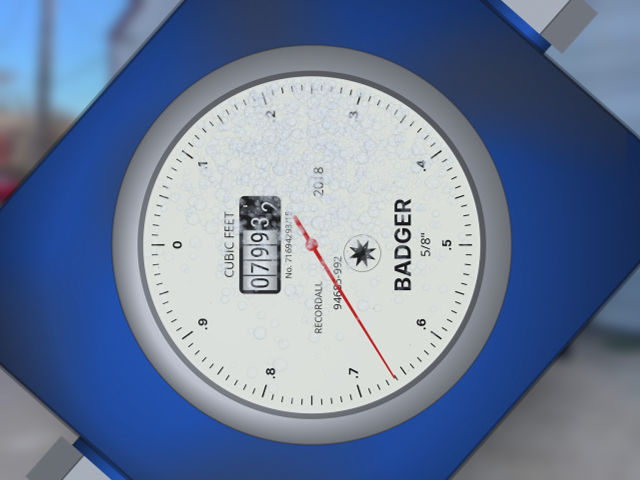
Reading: 79931.66 ft³
